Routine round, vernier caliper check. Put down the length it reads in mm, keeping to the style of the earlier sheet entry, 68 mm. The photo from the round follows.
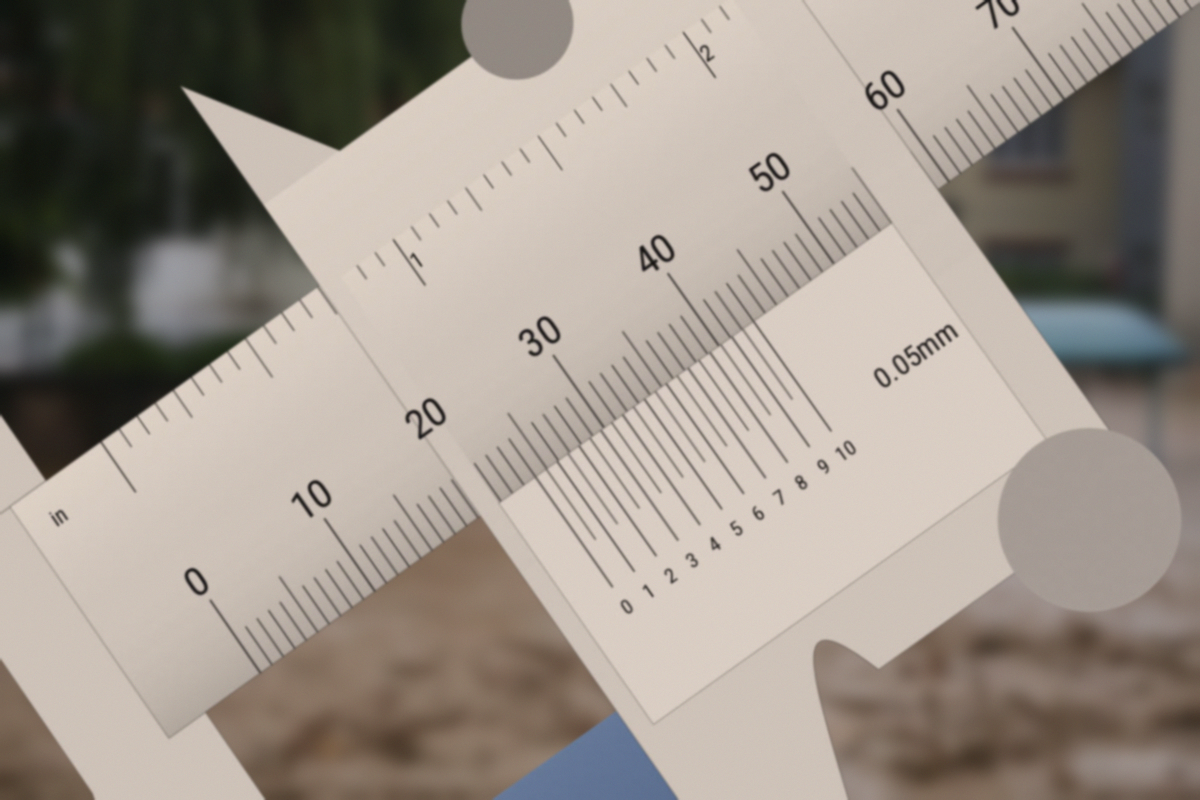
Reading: 24.0 mm
